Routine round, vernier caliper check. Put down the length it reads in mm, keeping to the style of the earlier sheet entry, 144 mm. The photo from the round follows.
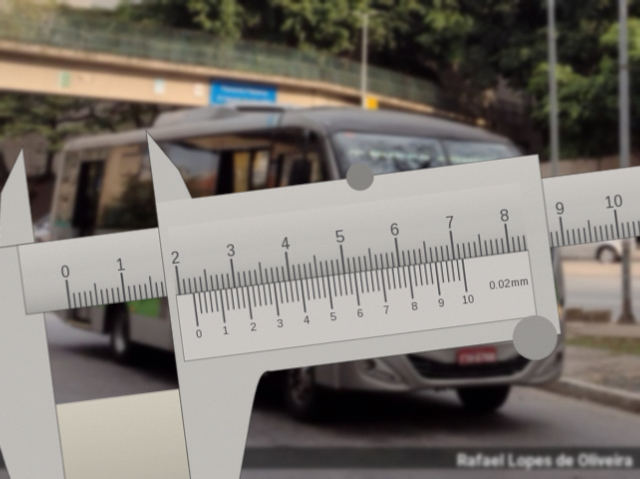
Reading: 22.5 mm
